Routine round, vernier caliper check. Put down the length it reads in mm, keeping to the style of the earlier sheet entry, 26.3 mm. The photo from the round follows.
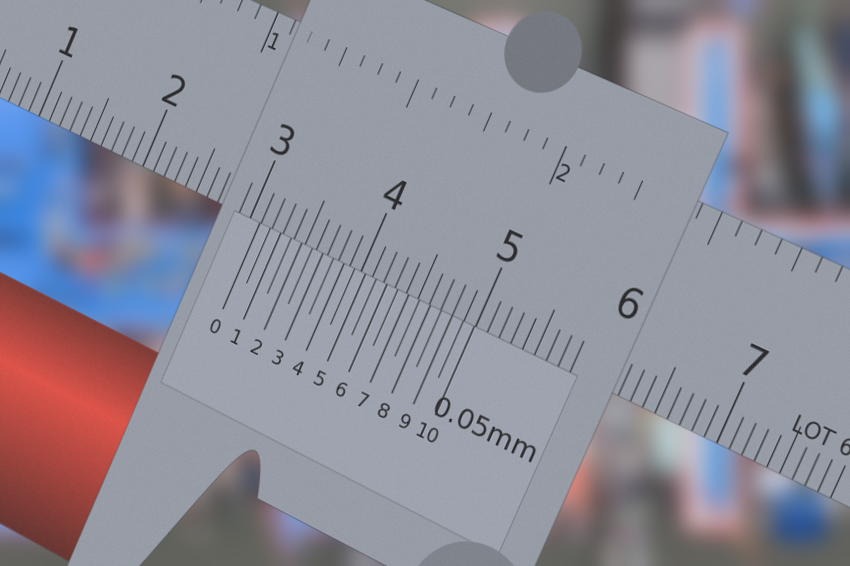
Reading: 30.9 mm
